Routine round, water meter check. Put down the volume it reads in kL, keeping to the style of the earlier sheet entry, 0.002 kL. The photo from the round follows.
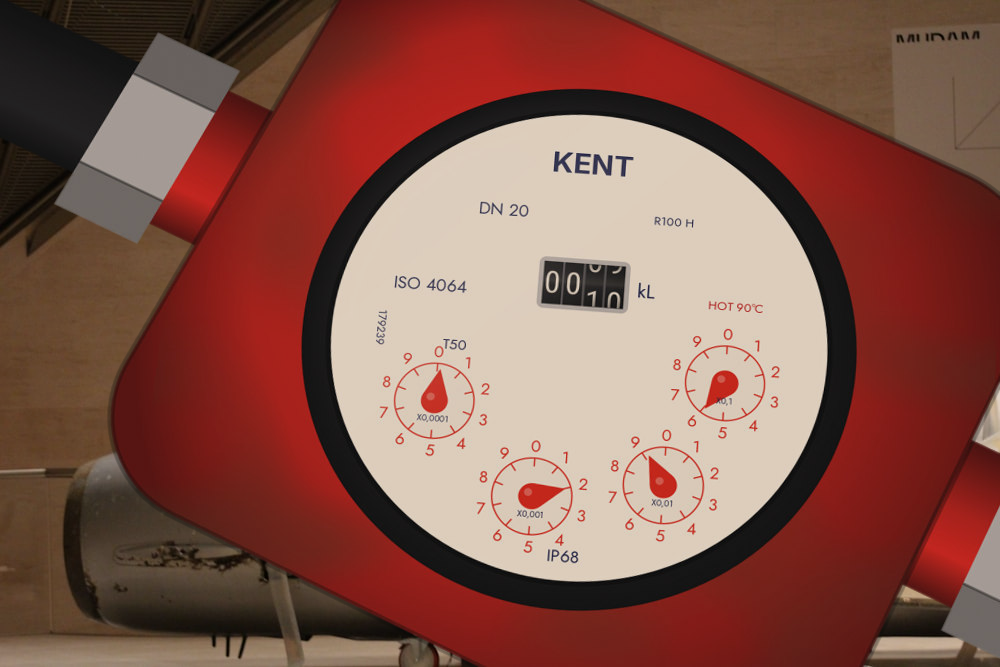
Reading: 9.5920 kL
